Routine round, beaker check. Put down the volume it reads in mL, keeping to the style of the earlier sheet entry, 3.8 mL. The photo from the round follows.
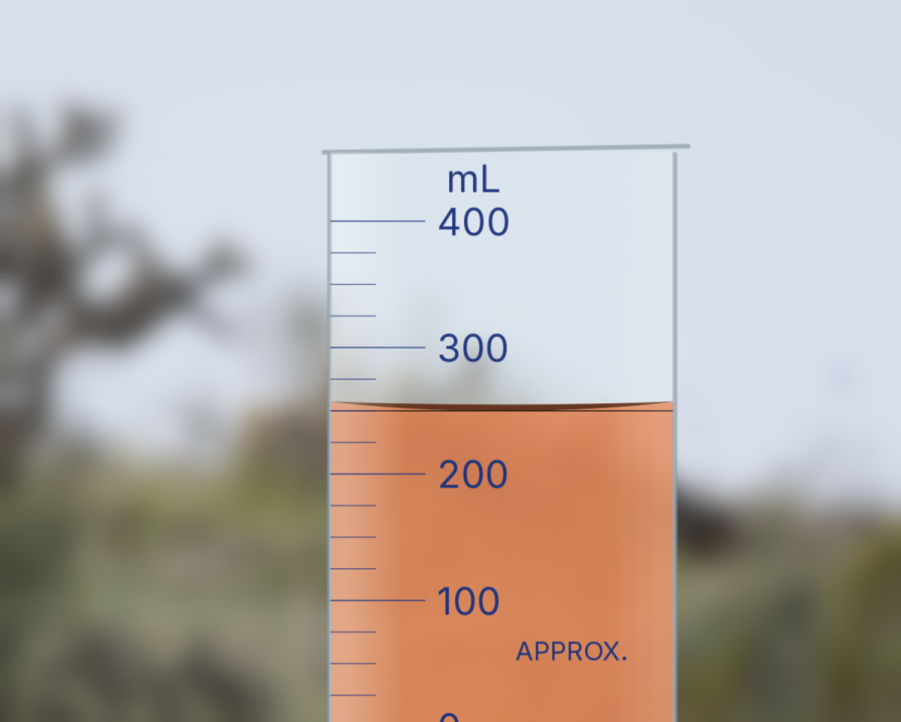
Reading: 250 mL
